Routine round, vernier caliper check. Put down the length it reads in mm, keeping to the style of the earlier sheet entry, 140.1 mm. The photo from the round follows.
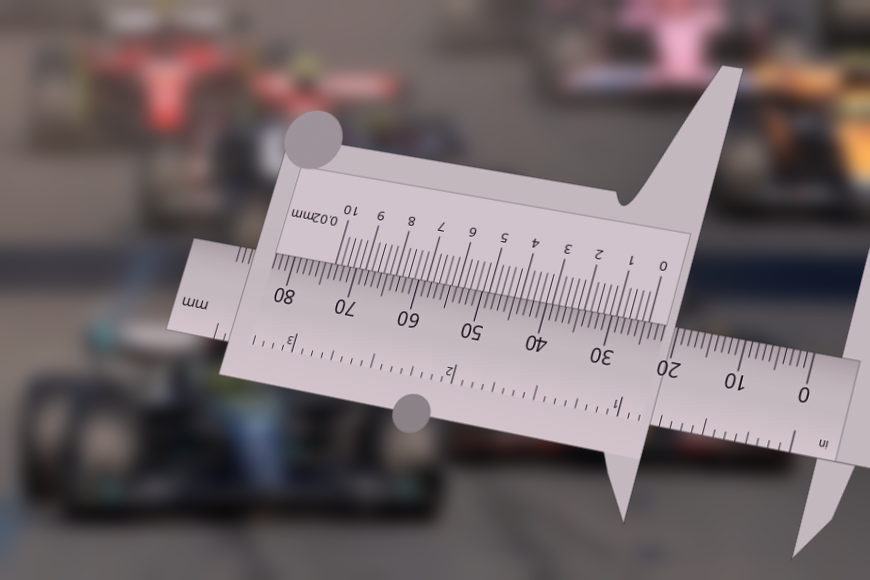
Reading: 24.4 mm
